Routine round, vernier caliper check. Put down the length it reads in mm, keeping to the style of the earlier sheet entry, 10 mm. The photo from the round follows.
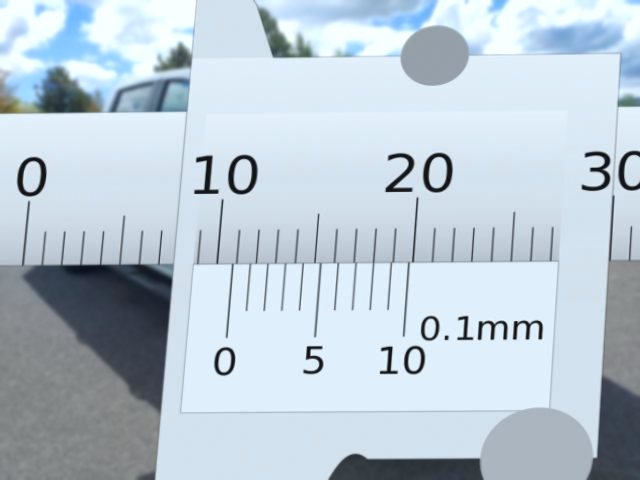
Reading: 10.8 mm
